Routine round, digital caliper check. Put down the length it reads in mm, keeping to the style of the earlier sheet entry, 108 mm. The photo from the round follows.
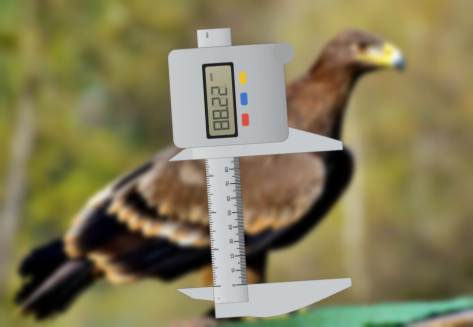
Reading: 88.22 mm
